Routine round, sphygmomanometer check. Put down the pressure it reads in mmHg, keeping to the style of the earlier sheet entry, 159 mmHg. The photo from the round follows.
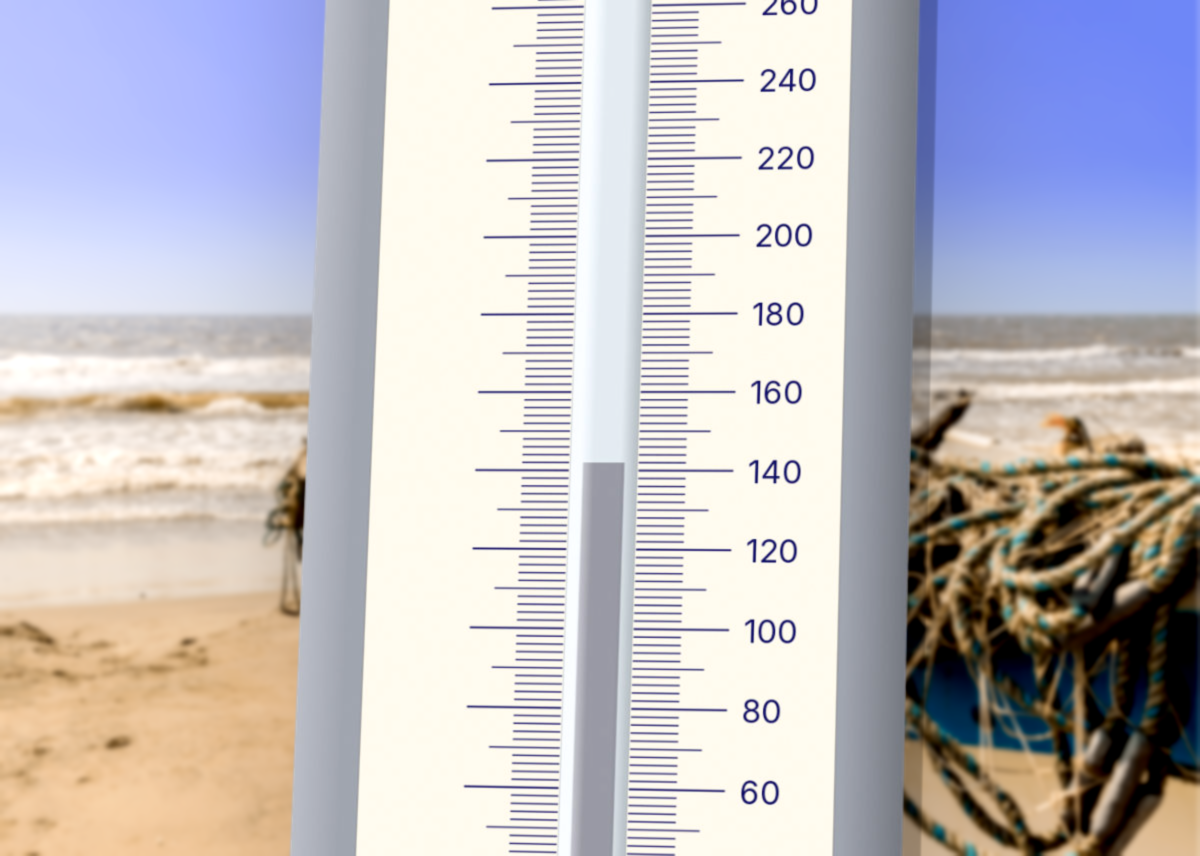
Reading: 142 mmHg
